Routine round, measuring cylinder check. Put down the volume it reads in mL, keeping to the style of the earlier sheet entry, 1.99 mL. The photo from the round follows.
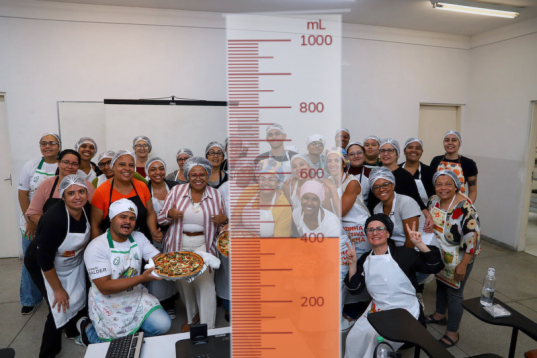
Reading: 400 mL
